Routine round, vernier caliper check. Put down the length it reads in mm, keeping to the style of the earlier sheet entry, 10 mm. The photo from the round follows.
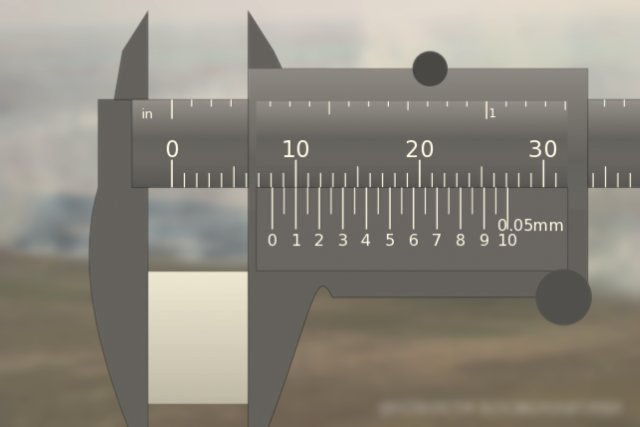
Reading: 8.1 mm
